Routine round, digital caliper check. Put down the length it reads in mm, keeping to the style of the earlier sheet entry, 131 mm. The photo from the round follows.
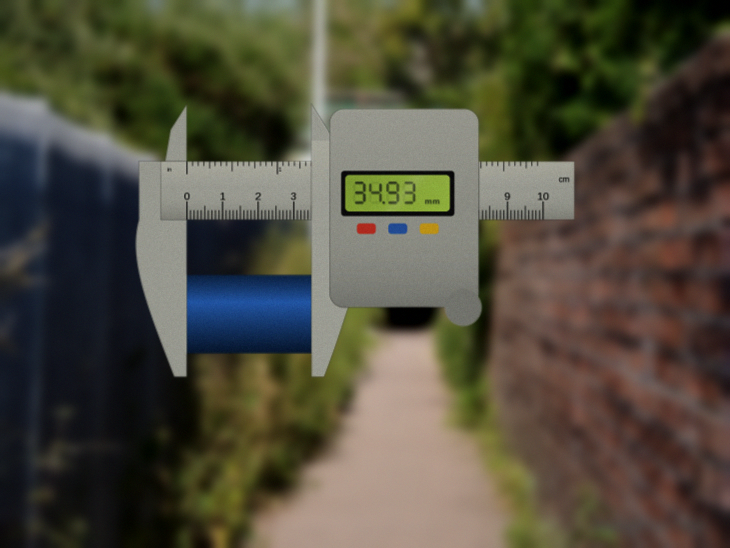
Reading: 34.93 mm
